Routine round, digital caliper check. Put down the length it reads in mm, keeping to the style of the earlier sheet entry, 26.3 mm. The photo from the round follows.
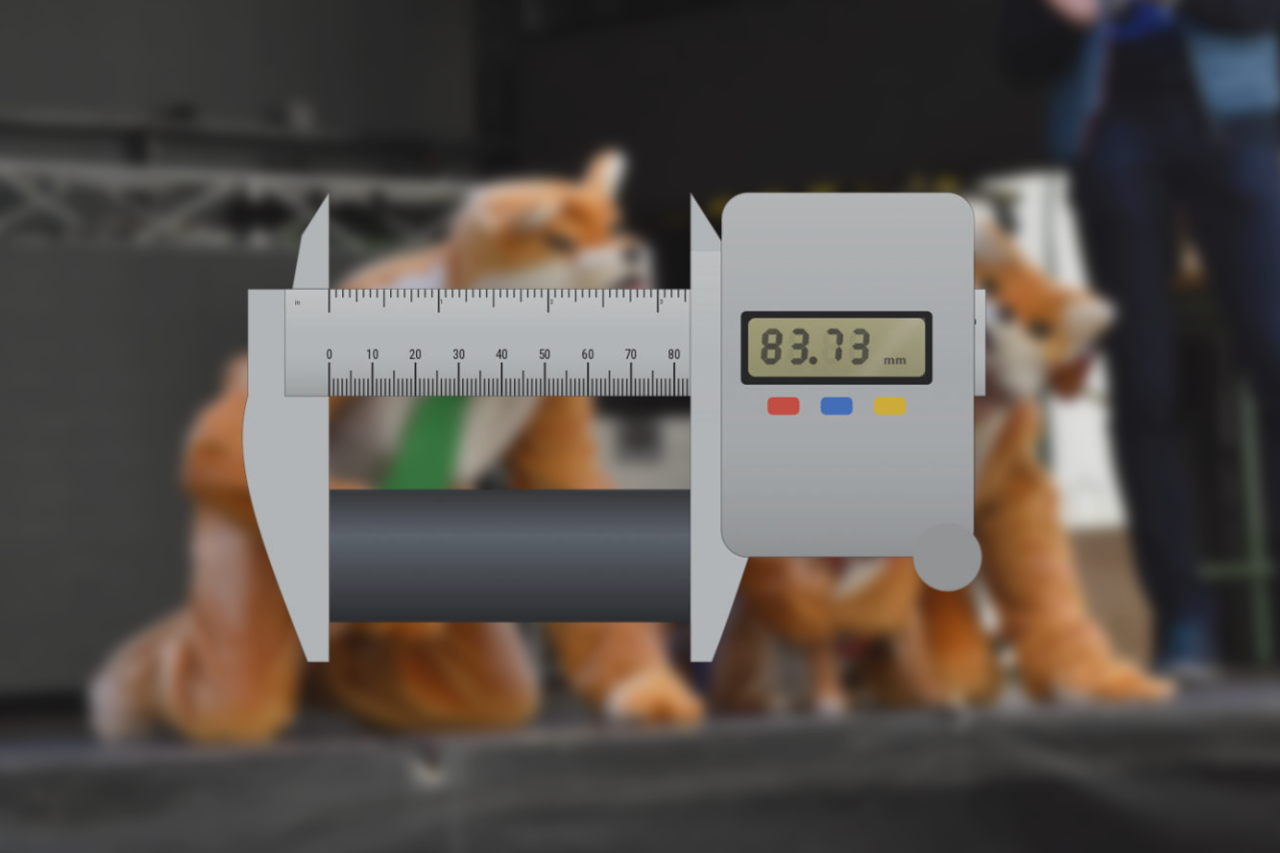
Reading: 83.73 mm
